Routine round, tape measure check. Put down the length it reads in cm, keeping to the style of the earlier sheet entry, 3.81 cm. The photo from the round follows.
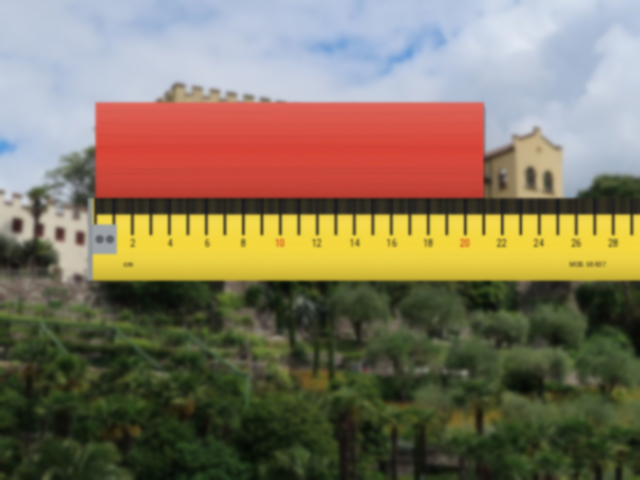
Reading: 21 cm
